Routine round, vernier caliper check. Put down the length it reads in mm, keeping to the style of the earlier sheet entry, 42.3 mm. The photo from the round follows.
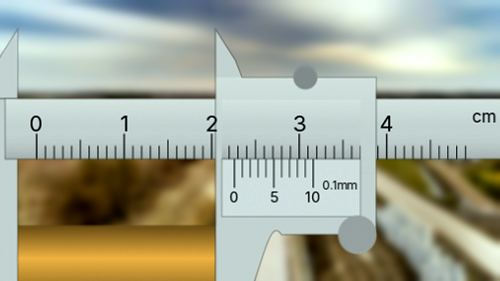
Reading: 22.6 mm
